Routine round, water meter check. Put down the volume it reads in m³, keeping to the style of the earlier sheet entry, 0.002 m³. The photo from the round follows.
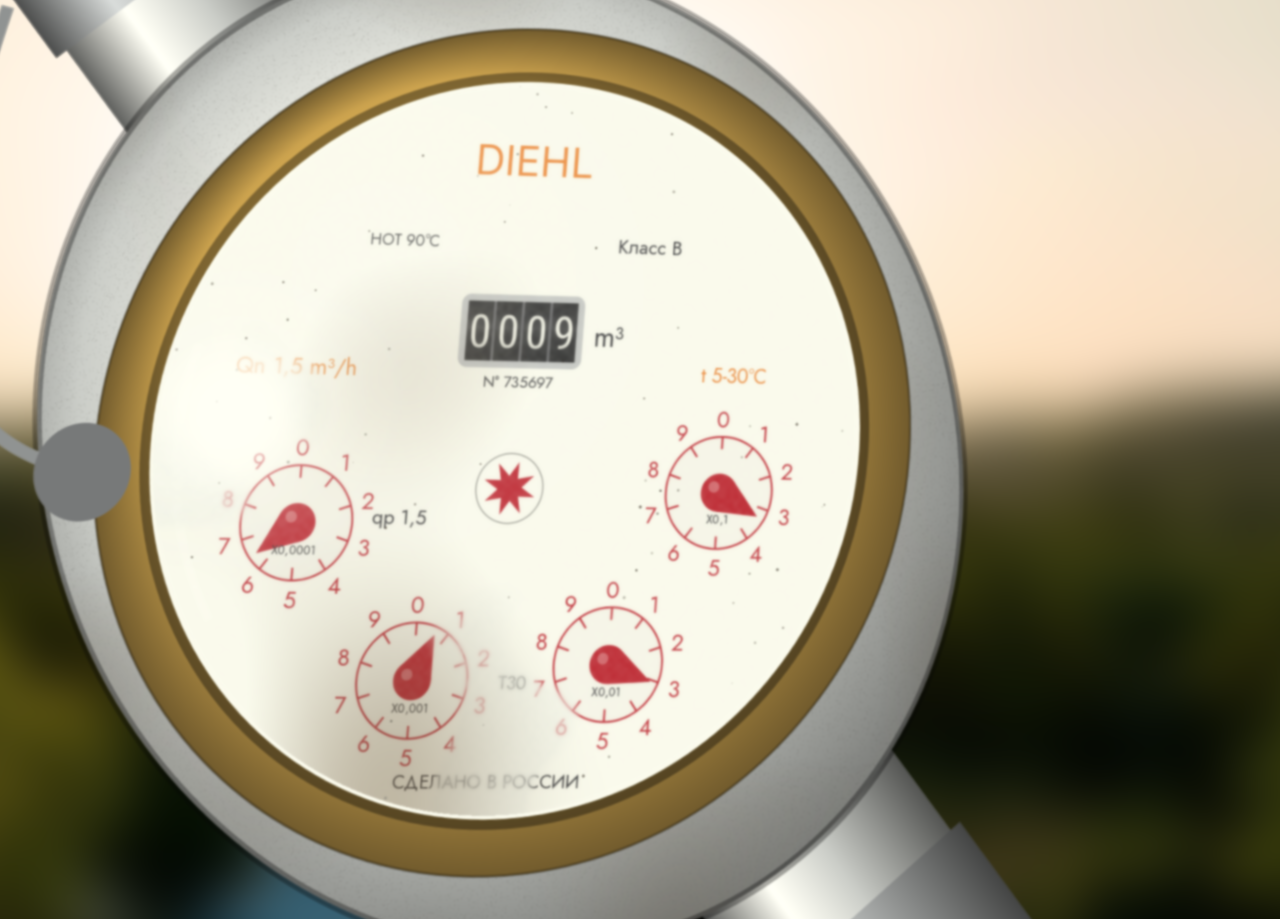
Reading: 9.3306 m³
